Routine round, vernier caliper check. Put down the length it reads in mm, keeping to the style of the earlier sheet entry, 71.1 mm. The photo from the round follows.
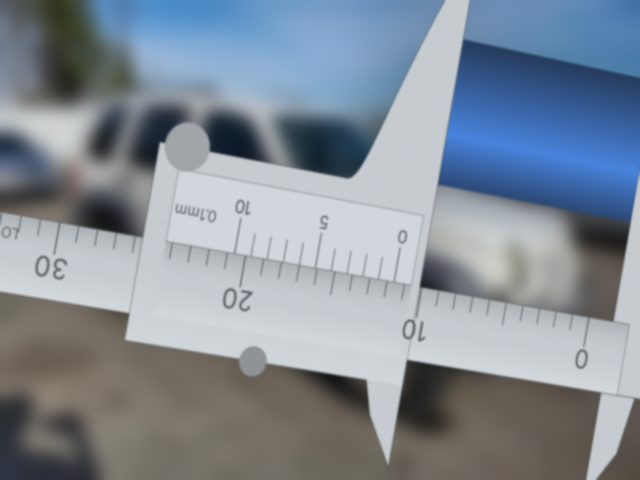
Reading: 11.6 mm
